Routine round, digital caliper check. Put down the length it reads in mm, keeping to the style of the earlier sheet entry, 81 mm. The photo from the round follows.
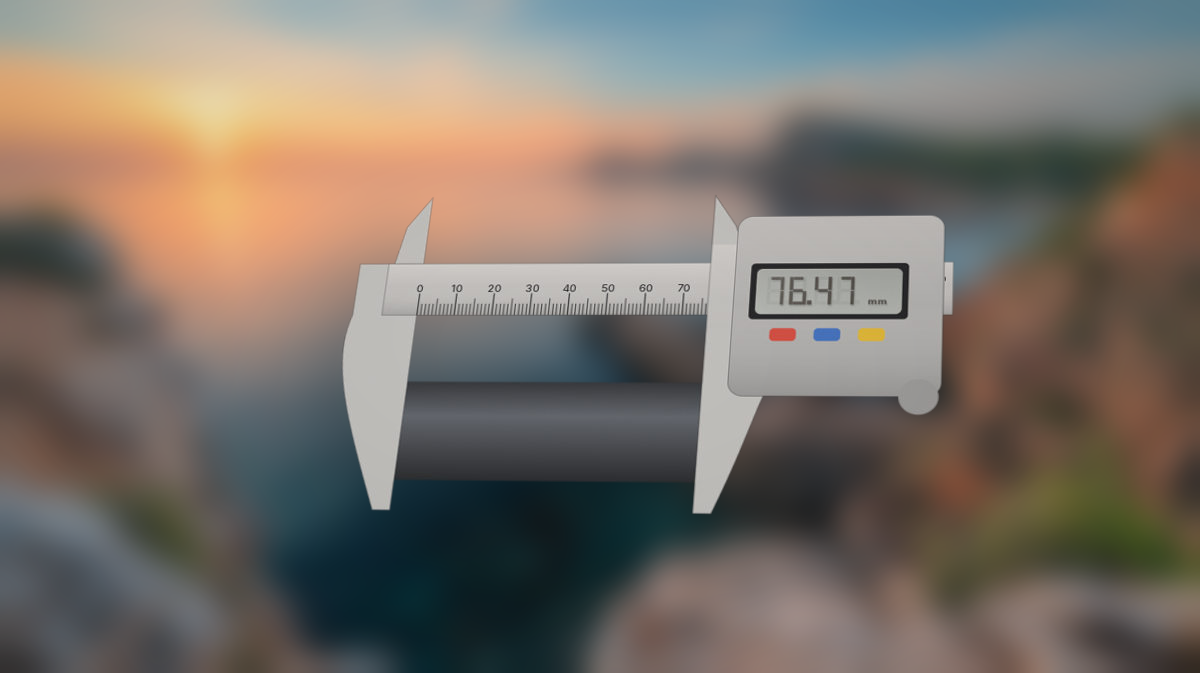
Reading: 76.47 mm
